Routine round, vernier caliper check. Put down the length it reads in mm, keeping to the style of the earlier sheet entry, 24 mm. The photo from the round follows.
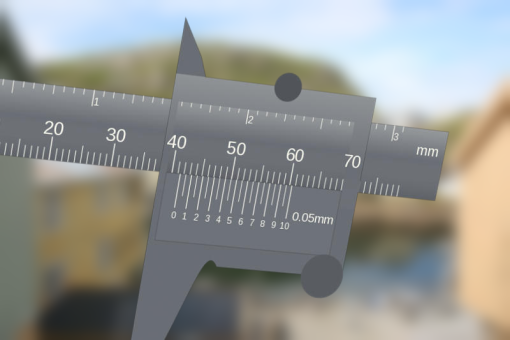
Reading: 41.4 mm
